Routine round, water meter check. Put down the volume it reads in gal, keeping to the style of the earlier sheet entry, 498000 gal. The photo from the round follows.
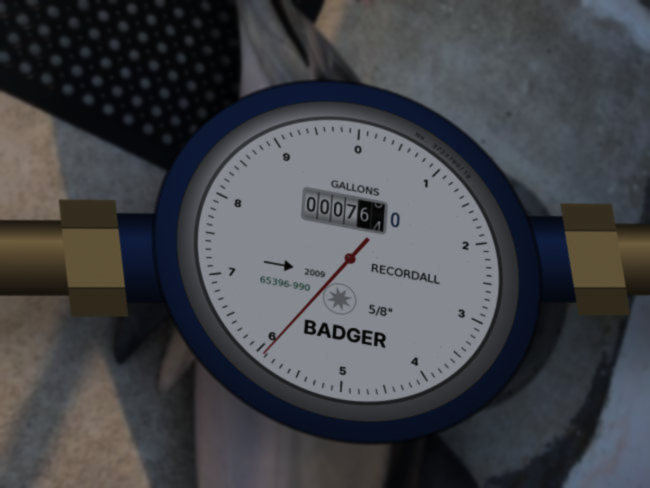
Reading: 7635.9 gal
